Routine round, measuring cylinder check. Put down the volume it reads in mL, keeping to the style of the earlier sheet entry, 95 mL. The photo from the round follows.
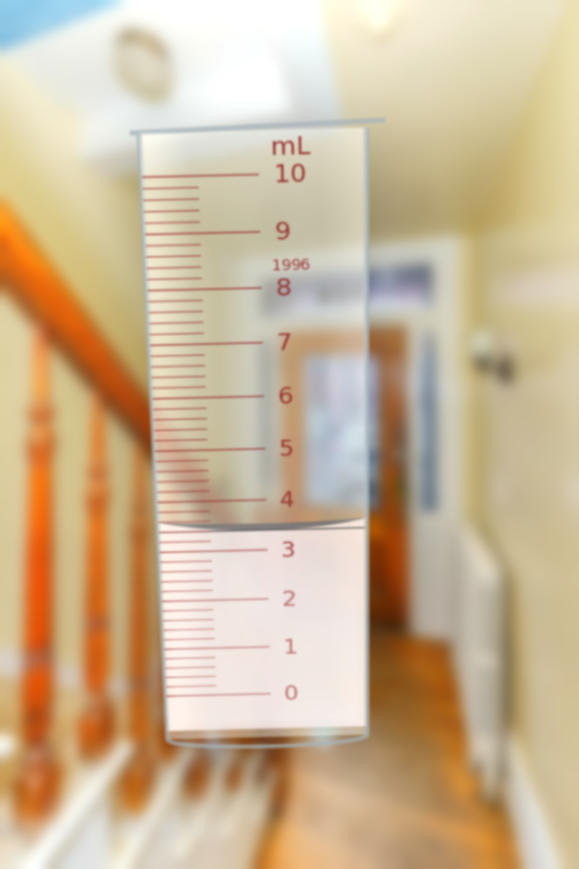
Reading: 3.4 mL
